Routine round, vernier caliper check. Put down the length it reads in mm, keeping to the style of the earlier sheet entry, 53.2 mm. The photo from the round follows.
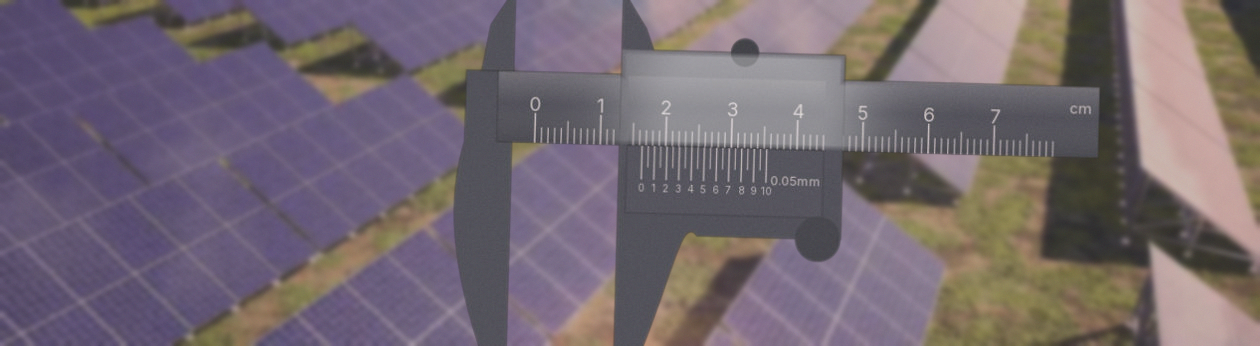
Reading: 16.4 mm
